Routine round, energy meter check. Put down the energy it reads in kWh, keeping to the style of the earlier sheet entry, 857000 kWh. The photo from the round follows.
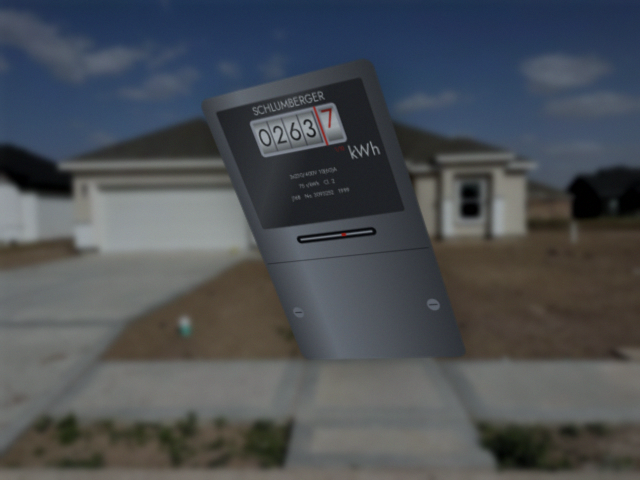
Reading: 263.7 kWh
